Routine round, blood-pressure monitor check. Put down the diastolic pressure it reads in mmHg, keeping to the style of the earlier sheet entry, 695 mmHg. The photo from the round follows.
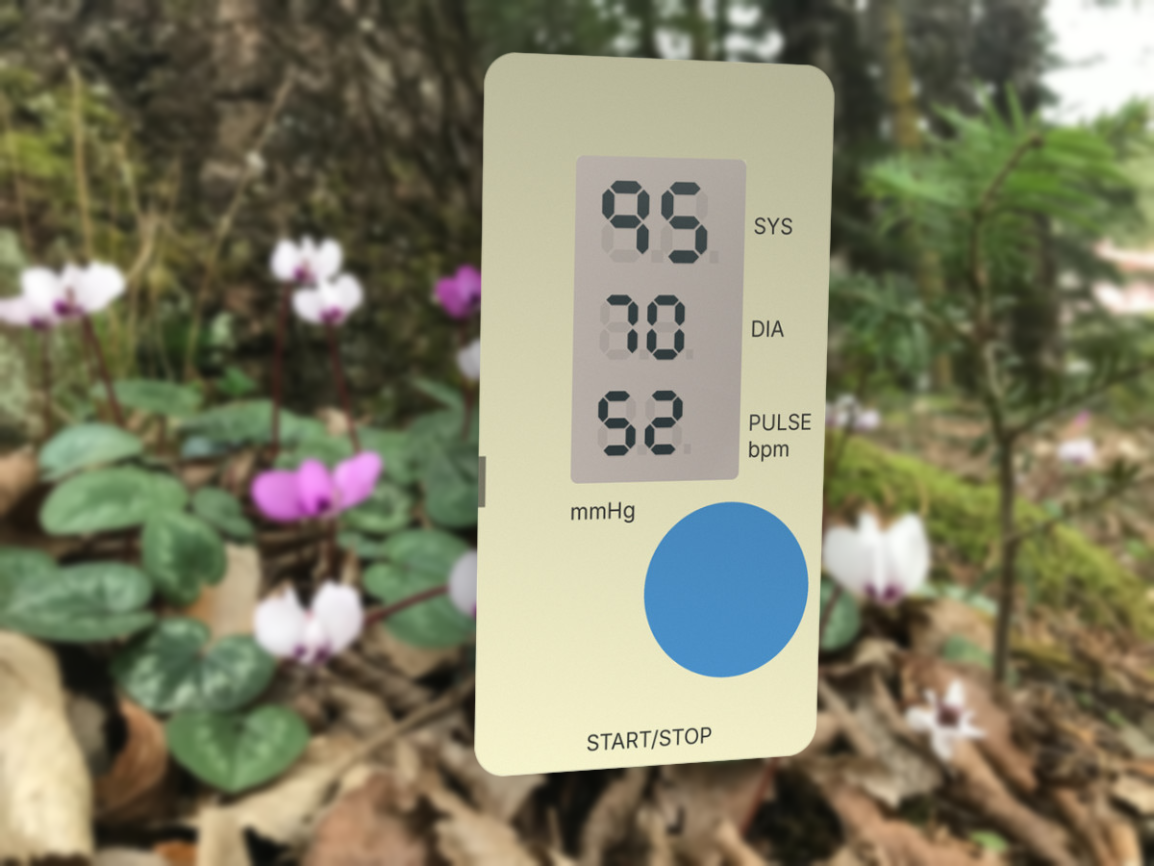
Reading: 70 mmHg
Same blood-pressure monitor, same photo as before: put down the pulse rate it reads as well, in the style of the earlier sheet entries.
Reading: 52 bpm
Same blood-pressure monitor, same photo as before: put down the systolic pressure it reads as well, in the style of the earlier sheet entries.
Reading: 95 mmHg
